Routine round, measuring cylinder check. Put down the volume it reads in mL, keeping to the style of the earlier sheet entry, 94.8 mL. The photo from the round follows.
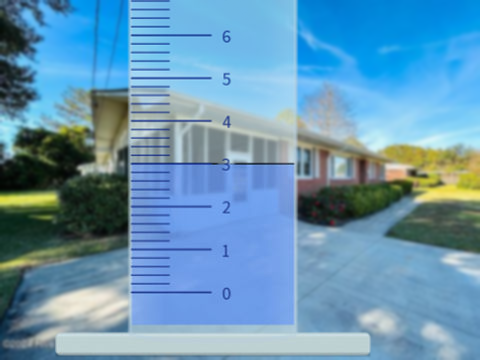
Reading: 3 mL
